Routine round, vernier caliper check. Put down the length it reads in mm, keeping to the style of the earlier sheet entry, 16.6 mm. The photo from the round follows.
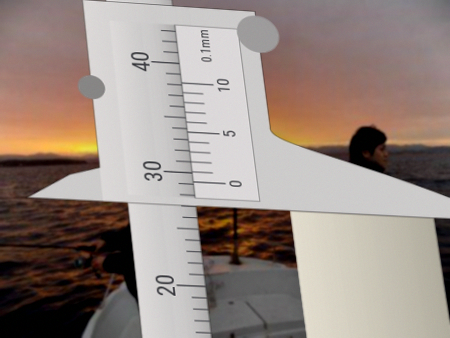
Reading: 29.2 mm
